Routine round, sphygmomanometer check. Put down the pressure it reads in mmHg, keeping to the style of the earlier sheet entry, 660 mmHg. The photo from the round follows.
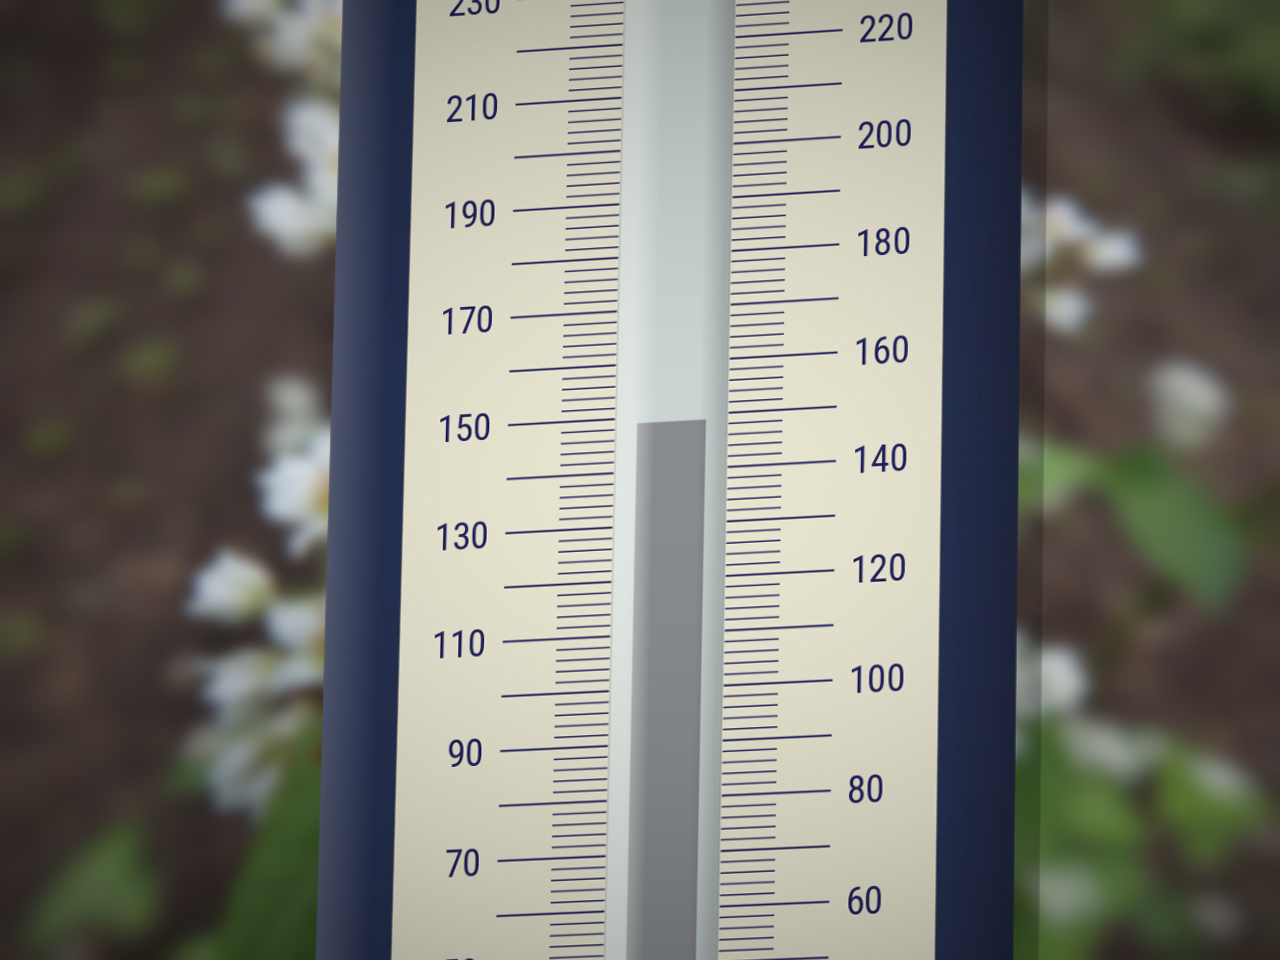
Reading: 149 mmHg
